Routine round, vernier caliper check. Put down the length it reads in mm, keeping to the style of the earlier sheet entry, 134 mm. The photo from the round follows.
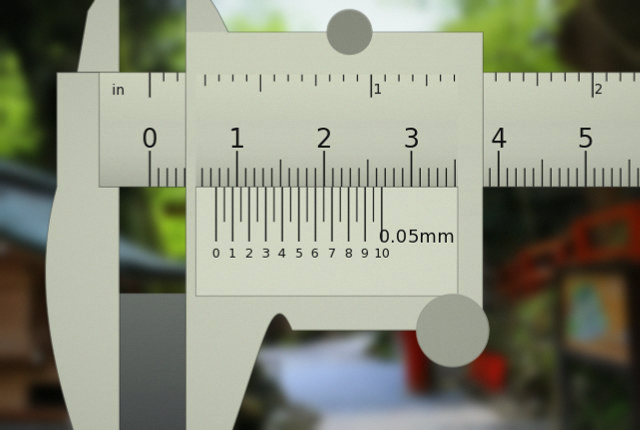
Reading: 7.6 mm
